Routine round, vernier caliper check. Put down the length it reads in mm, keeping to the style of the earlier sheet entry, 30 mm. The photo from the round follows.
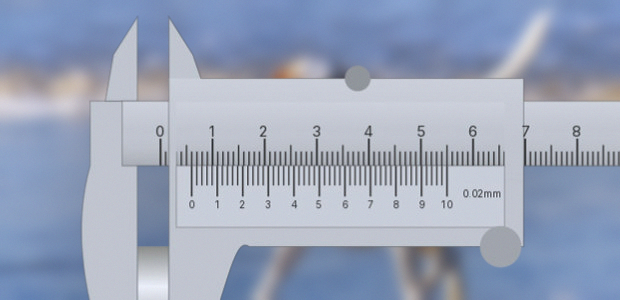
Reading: 6.0 mm
